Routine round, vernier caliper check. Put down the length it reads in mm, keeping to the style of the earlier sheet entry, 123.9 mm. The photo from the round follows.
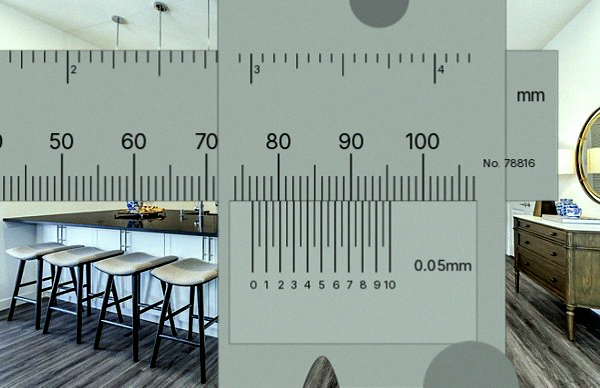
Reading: 76.4 mm
